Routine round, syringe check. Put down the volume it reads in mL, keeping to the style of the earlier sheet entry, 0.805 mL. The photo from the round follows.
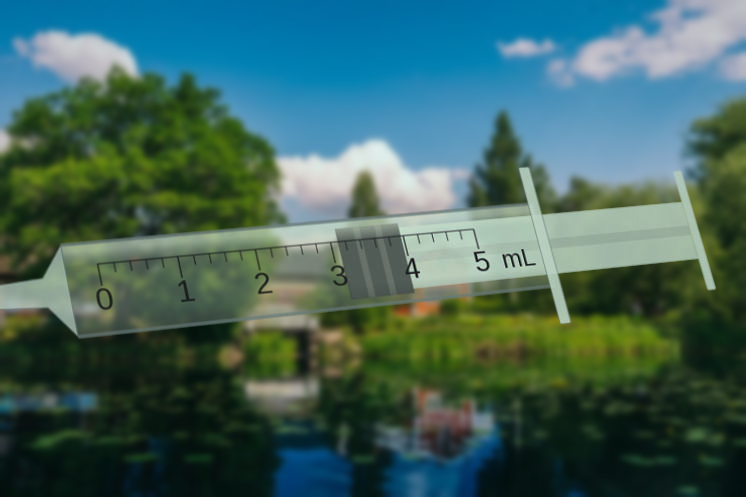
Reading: 3.1 mL
